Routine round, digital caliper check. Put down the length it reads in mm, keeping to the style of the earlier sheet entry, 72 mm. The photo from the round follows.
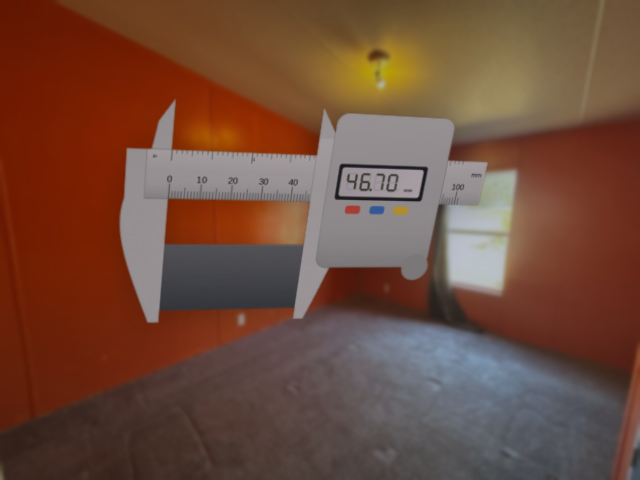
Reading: 46.70 mm
